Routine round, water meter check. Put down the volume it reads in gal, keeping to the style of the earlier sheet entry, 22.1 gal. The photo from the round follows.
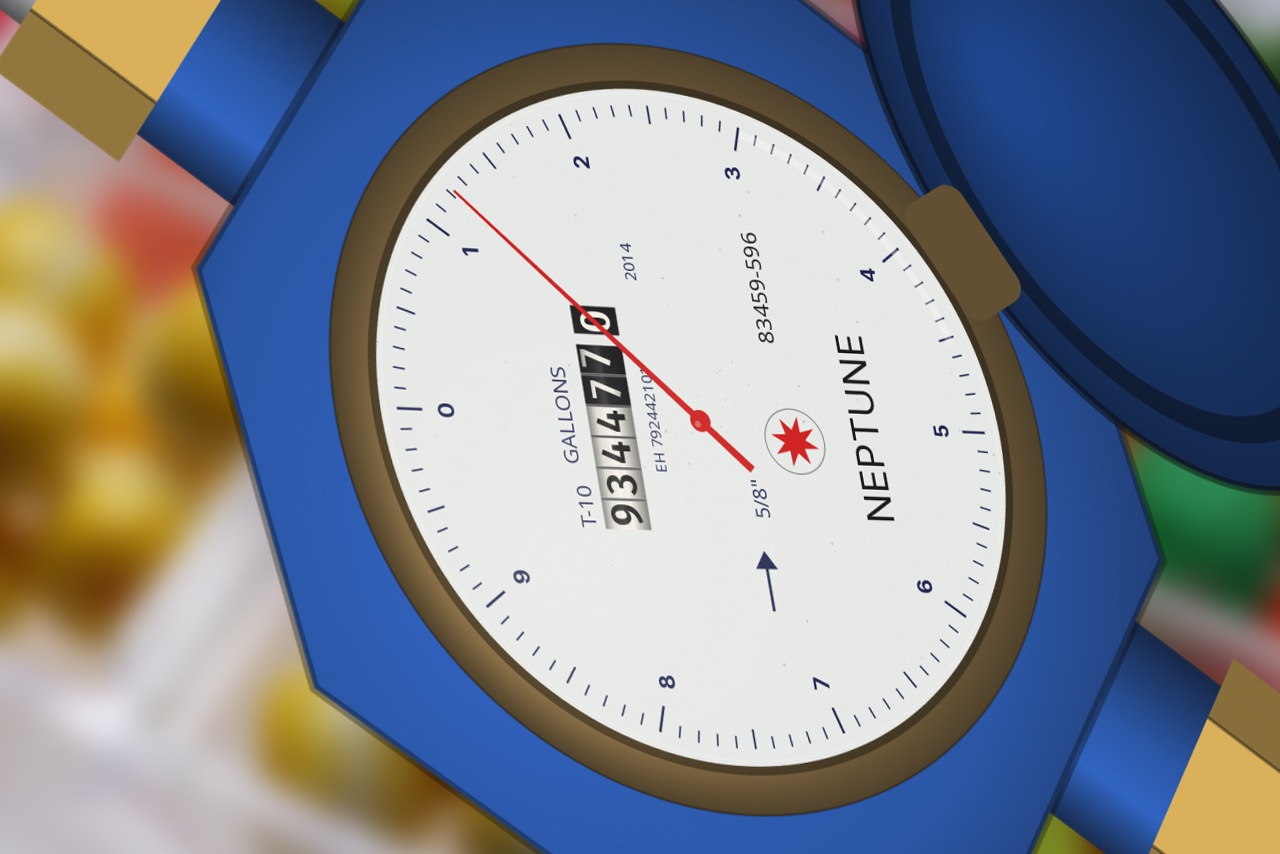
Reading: 9344771.2 gal
